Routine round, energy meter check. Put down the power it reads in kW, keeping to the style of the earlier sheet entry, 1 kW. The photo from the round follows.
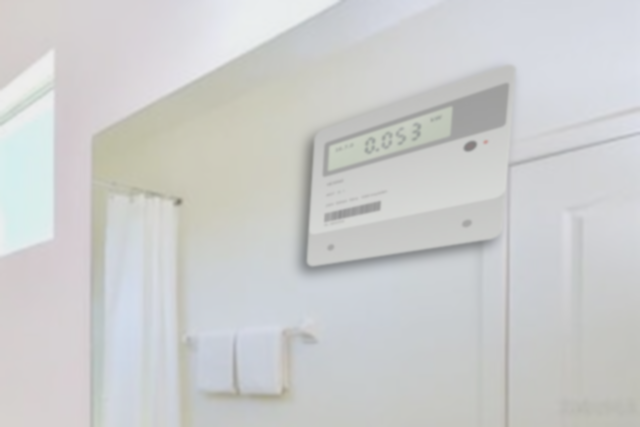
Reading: 0.053 kW
